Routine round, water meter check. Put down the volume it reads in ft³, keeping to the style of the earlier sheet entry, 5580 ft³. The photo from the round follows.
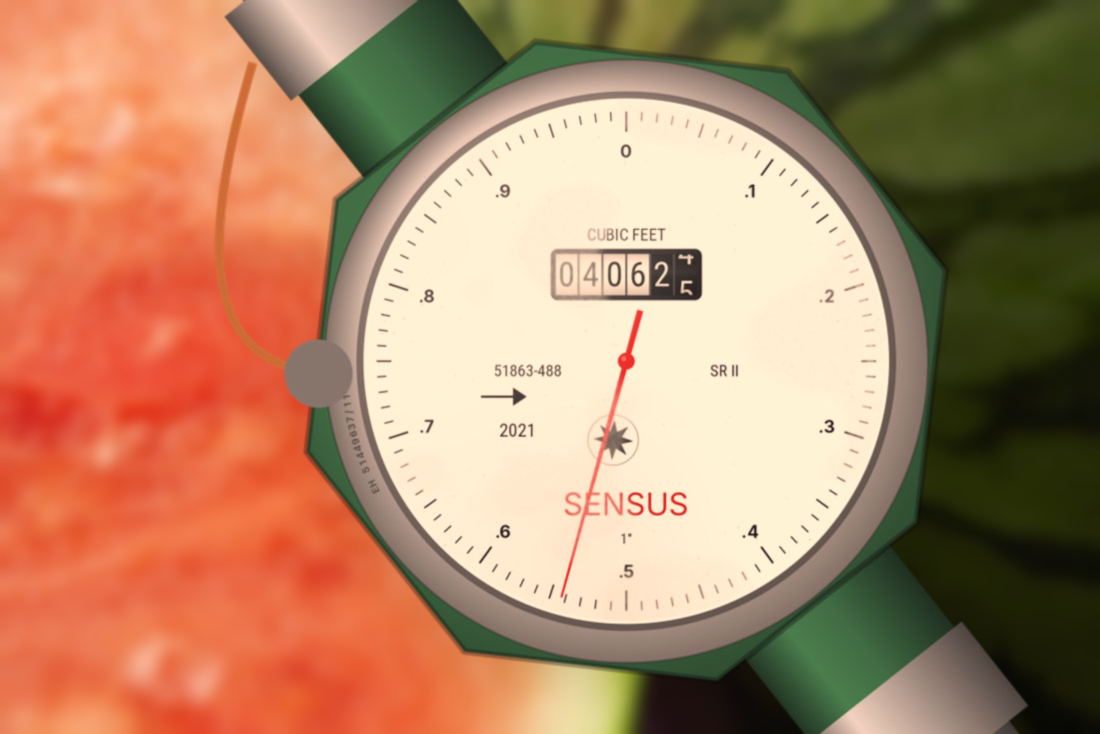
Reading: 40624.54 ft³
